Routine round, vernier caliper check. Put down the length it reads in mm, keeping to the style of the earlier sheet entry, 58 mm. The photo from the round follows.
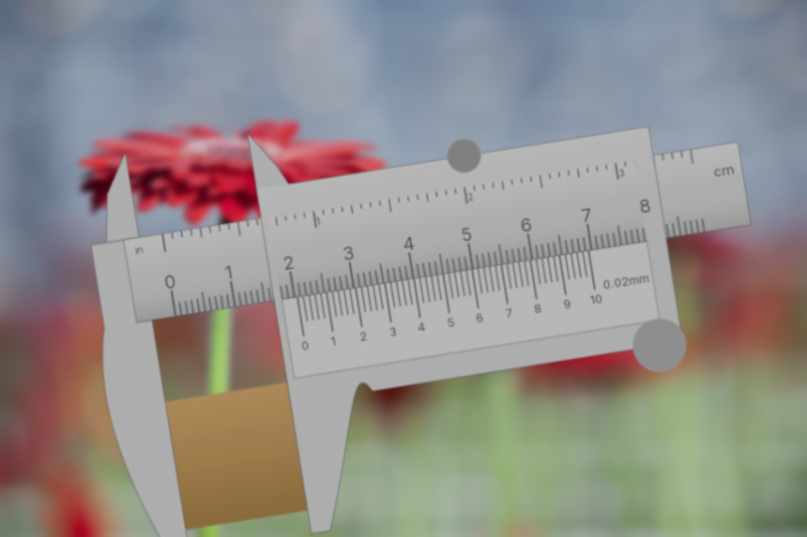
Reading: 20.5 mm
